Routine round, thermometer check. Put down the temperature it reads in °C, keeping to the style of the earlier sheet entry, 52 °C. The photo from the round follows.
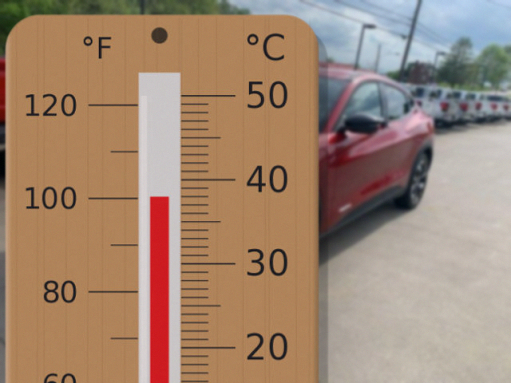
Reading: 38 °C
